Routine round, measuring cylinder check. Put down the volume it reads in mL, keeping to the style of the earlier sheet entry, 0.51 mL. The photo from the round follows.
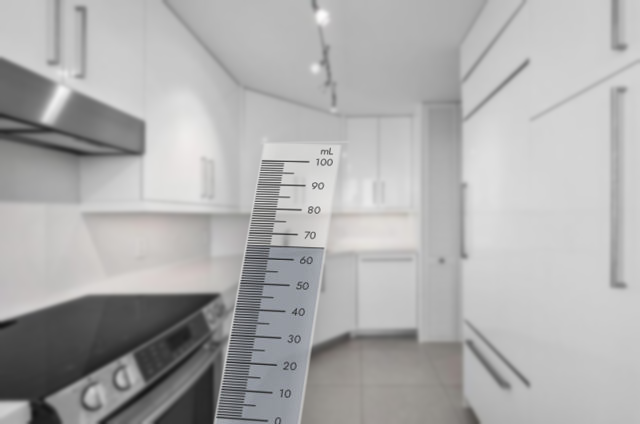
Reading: 65 mL
